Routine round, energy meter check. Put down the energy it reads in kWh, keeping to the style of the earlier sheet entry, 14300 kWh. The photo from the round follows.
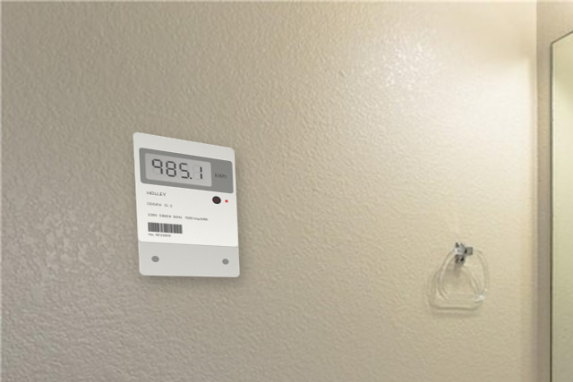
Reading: 985.1 kWh
